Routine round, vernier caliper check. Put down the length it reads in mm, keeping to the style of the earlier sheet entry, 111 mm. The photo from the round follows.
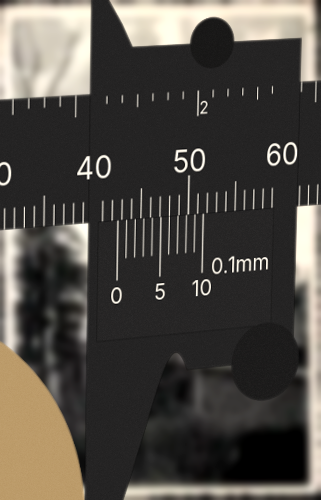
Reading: 42.6 mm
